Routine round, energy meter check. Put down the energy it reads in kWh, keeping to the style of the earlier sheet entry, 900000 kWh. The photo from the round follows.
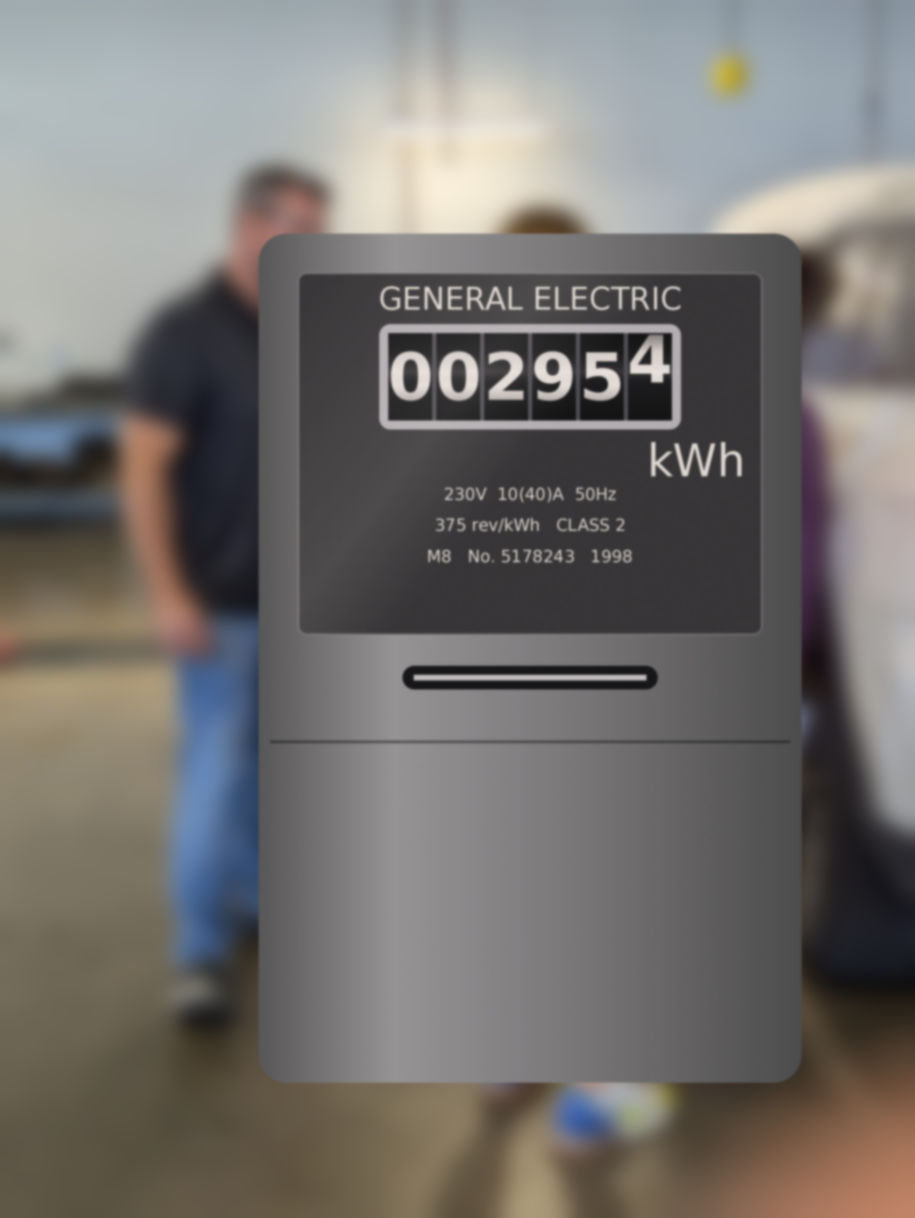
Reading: 2954 kWh
